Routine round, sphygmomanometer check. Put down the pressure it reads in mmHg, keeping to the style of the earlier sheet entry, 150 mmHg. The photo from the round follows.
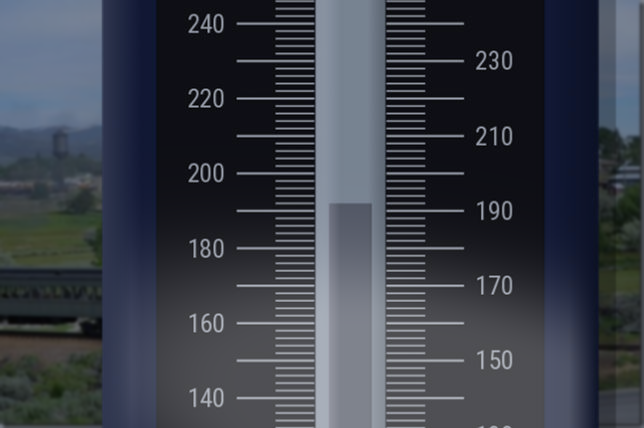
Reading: 192 mmHg
